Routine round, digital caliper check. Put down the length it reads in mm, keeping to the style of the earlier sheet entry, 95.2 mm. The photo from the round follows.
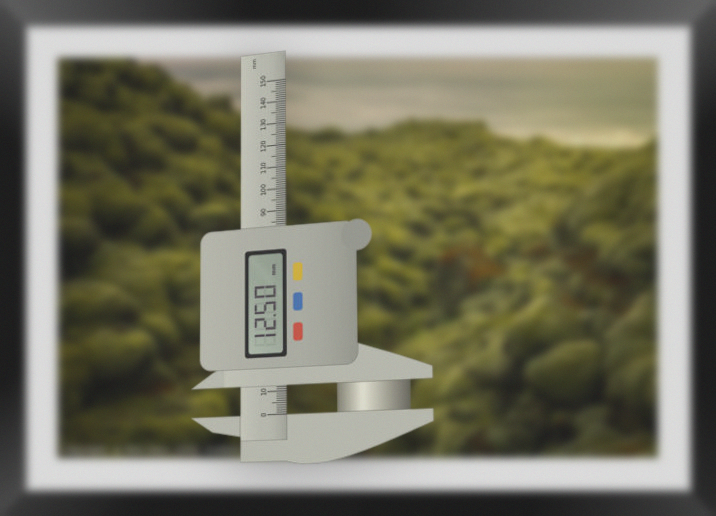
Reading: 12.50 mm
